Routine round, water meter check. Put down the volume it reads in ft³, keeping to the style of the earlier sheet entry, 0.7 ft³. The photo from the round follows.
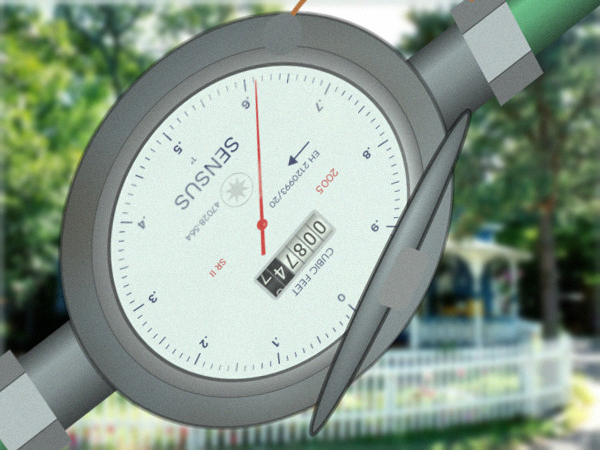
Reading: 8746.61 ft³
